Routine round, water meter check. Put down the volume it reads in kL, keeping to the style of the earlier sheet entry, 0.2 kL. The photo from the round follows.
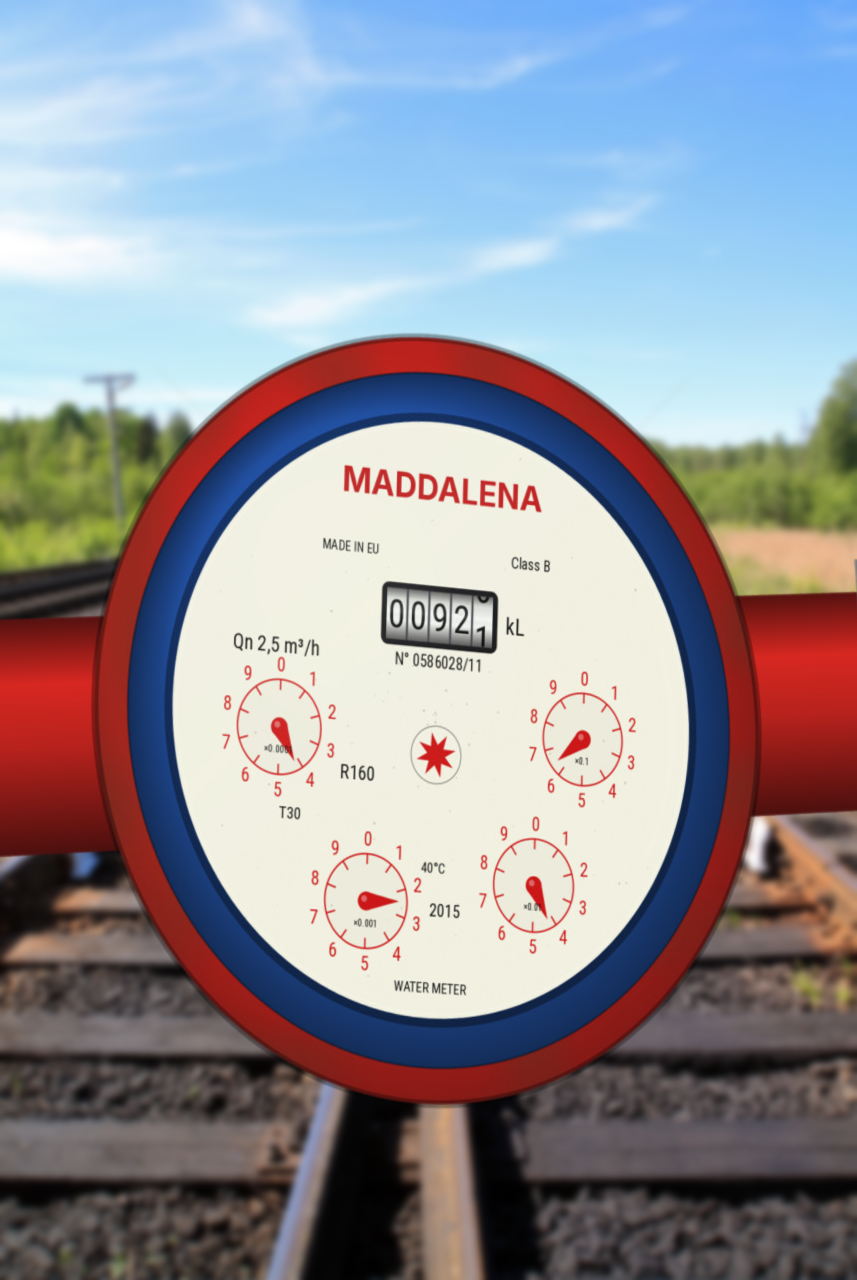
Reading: 920.6424 kL
